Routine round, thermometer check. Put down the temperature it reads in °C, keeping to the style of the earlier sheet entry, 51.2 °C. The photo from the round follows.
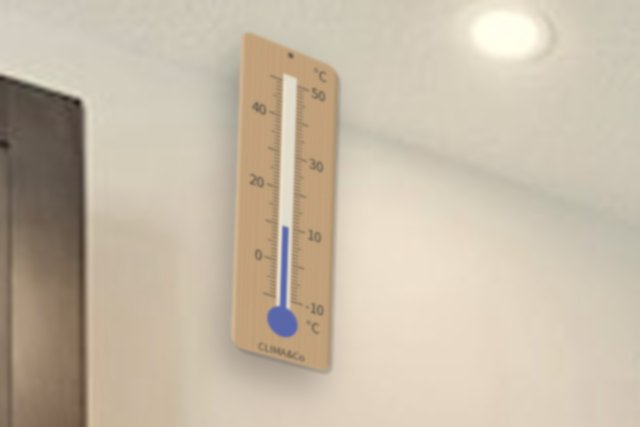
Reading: 10 °C
